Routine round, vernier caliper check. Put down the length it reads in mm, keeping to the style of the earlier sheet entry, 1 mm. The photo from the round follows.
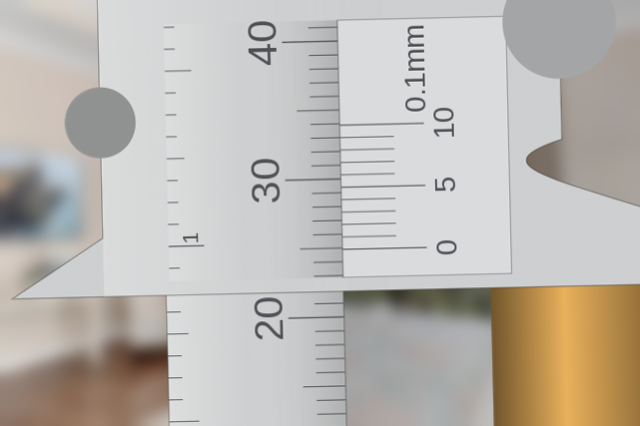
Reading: 24.9 mm
